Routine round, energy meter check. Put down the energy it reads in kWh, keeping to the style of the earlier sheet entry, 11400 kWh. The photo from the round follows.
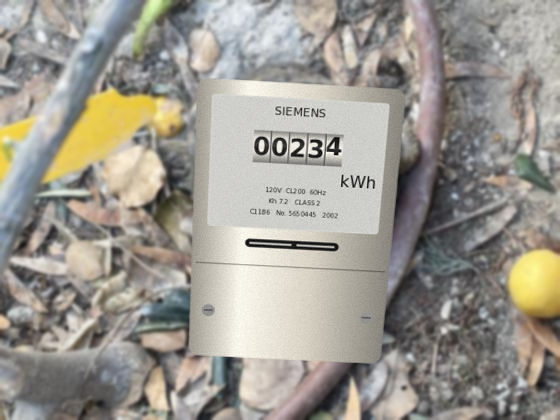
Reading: 234 kWh
